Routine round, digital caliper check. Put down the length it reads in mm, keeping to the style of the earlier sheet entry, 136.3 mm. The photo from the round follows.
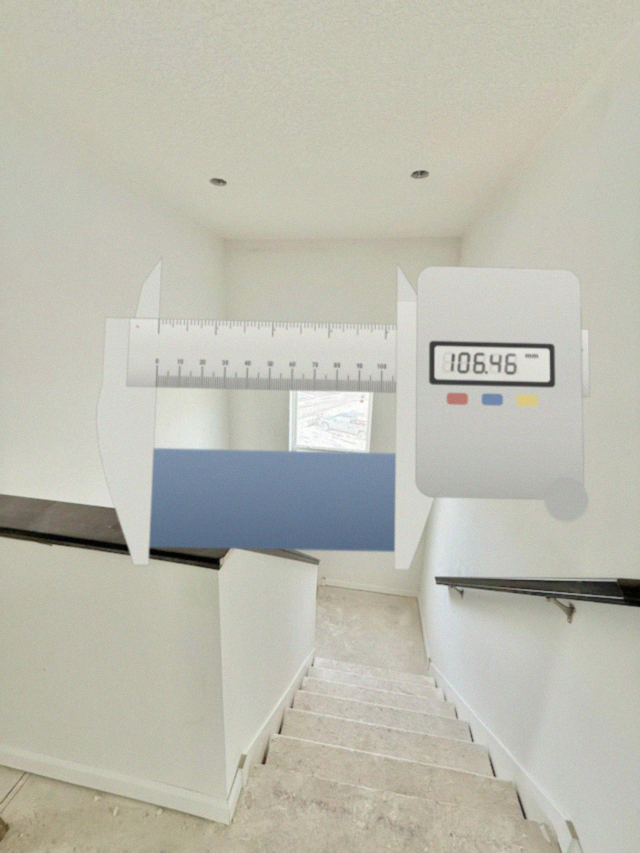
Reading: 106.46 mm
